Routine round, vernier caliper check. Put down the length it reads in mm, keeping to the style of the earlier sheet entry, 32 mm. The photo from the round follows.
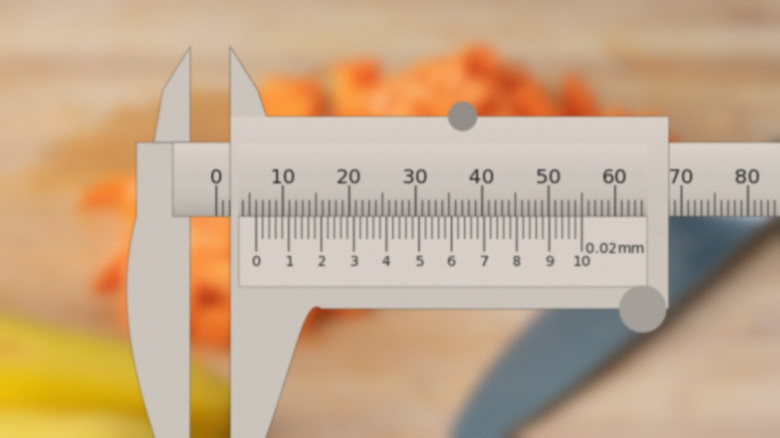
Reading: 6.0 mm
